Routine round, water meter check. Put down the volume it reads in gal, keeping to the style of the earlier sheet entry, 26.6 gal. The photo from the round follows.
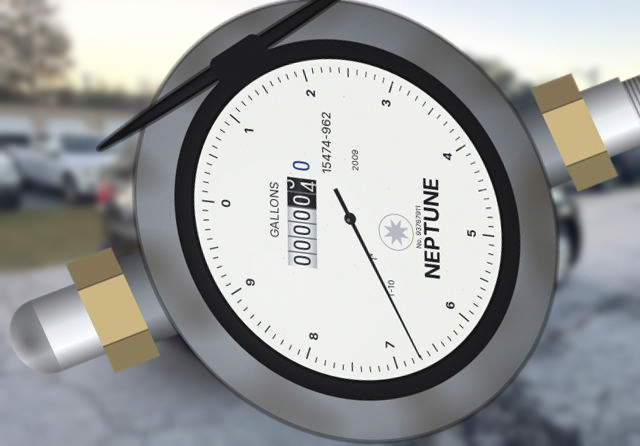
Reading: 36.7 gal
